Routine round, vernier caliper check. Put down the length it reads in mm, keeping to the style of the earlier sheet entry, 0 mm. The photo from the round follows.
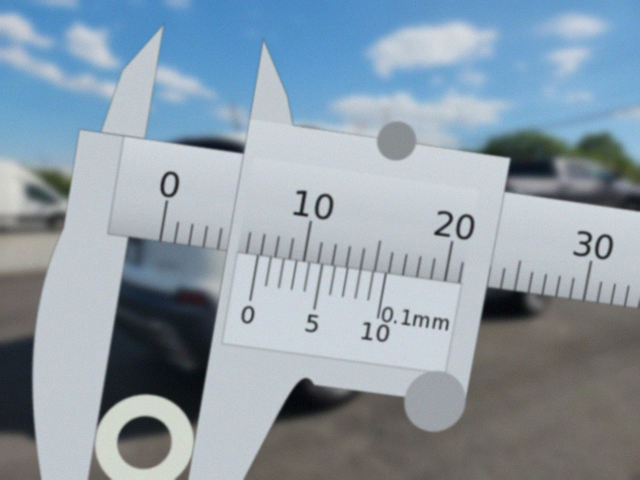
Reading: 6.8 mm
